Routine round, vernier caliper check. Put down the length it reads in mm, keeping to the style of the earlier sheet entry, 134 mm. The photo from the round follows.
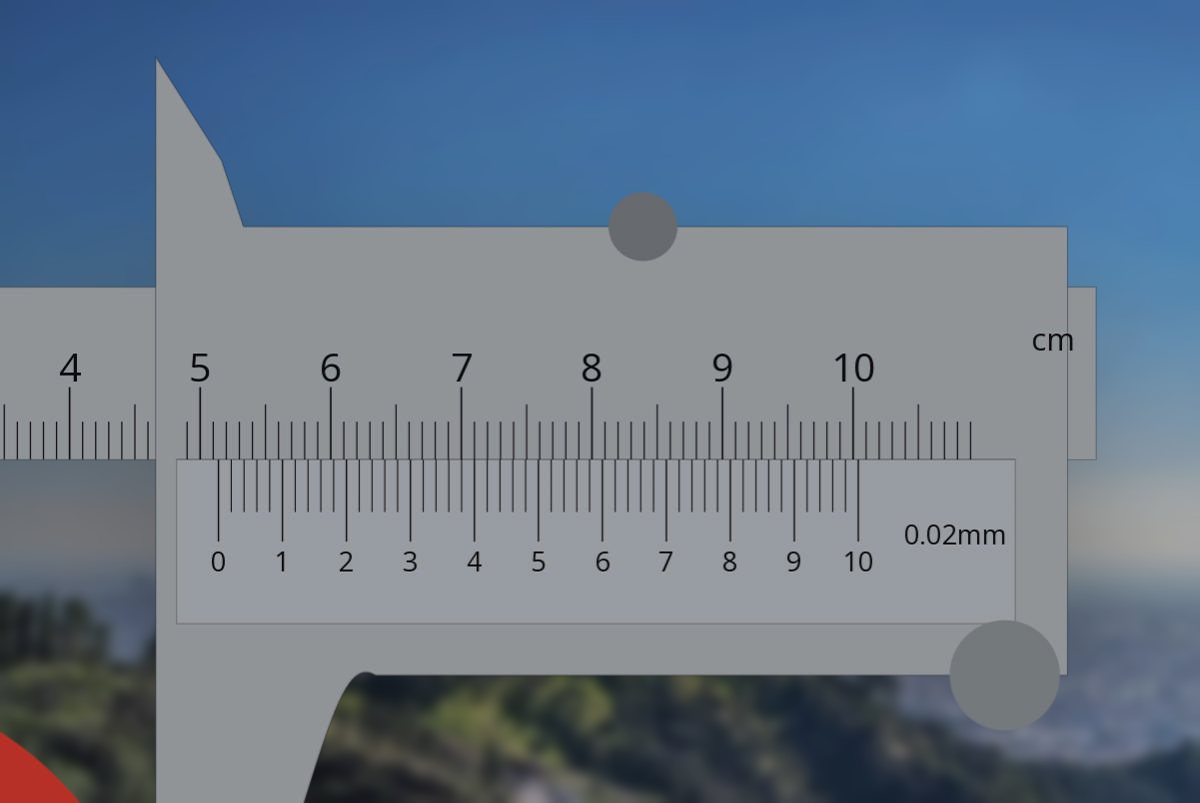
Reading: 51.4 mm
